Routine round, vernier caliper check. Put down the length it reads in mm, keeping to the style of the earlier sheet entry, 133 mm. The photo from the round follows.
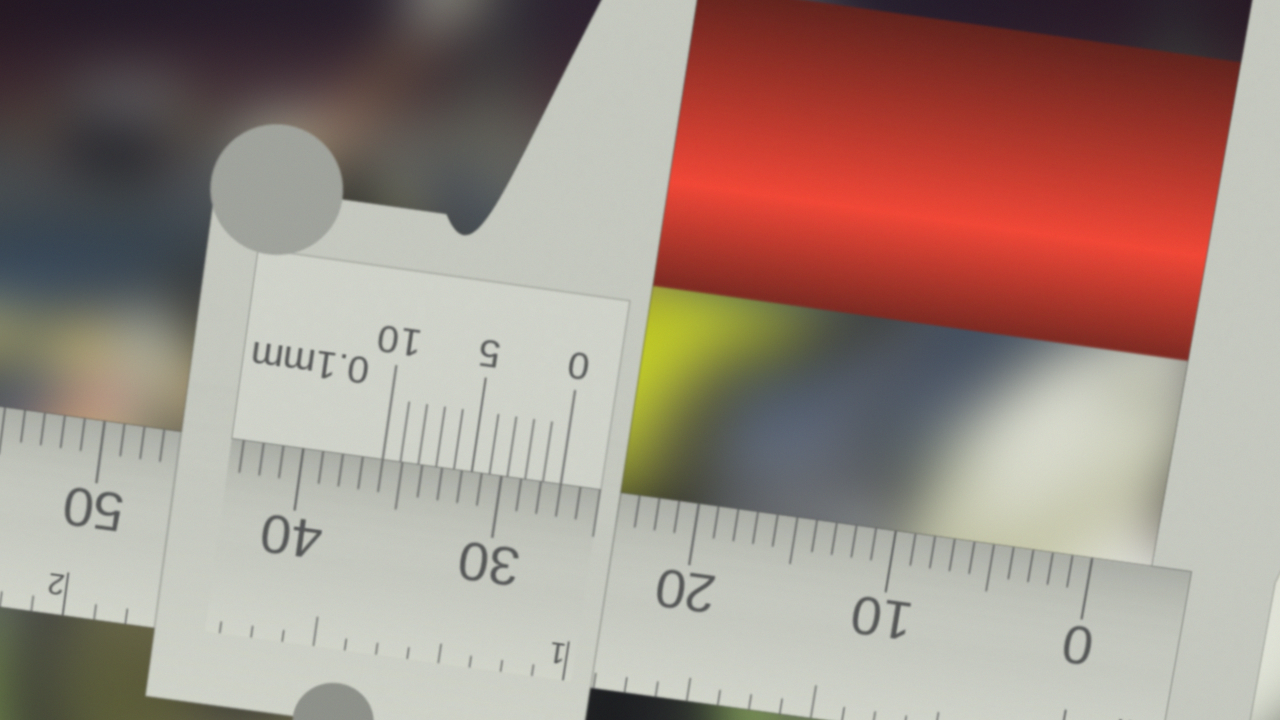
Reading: 27.0 mm
